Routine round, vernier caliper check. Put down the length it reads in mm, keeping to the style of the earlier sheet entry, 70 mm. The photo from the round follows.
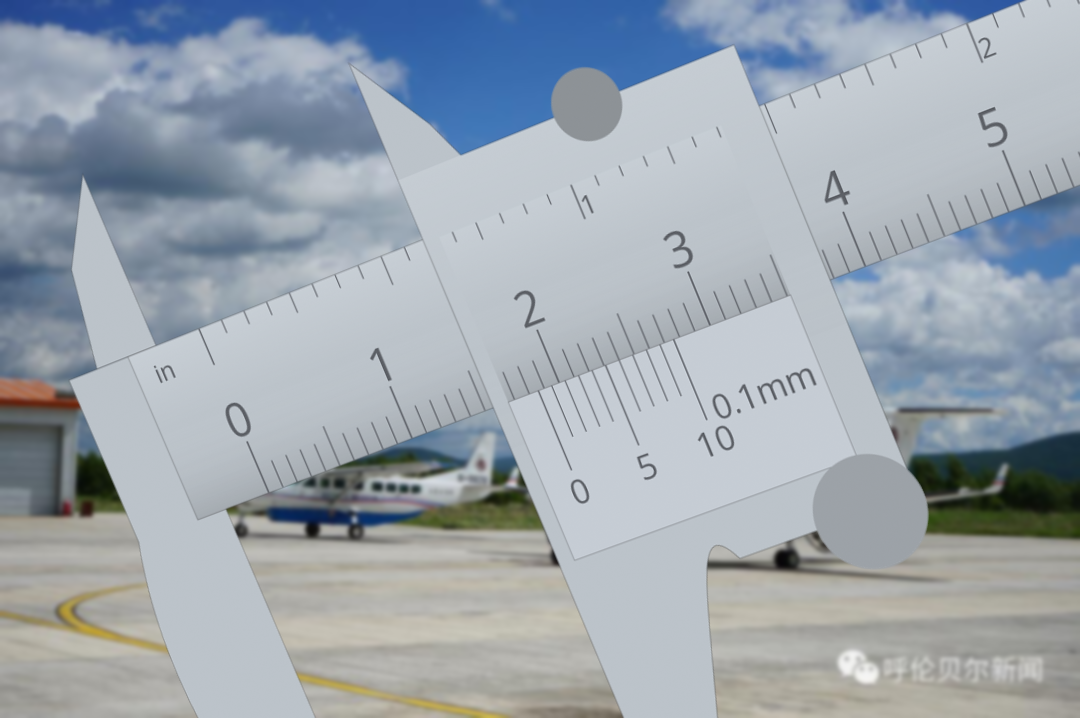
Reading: 18.6 mm
